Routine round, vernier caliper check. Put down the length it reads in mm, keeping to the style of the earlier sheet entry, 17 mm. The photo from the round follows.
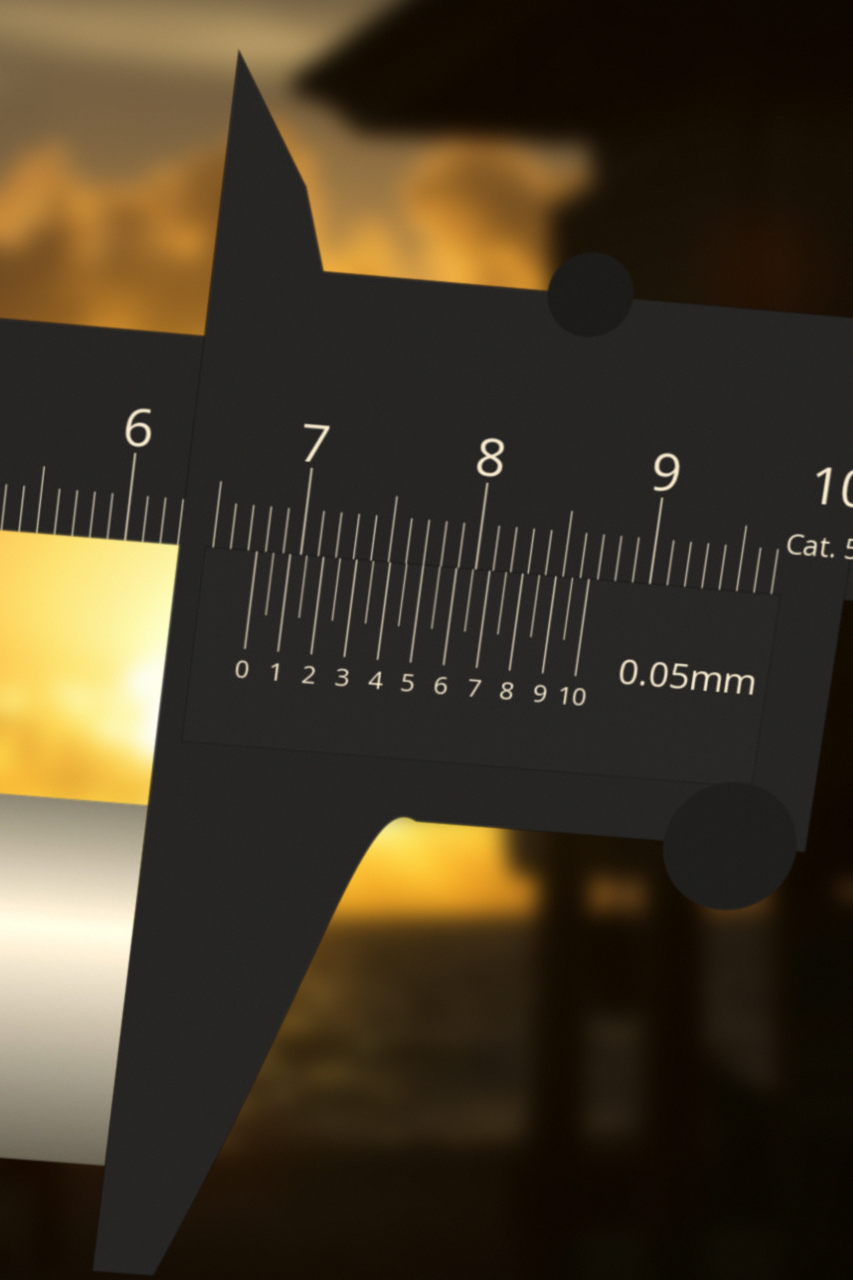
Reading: 67.5 mm
